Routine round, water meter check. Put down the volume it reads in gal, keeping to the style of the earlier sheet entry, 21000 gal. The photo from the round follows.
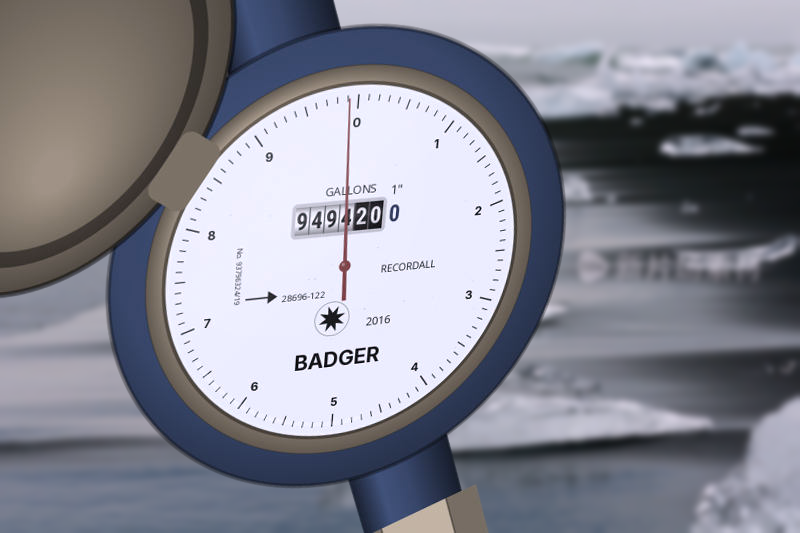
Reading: 9494199.9 gal
